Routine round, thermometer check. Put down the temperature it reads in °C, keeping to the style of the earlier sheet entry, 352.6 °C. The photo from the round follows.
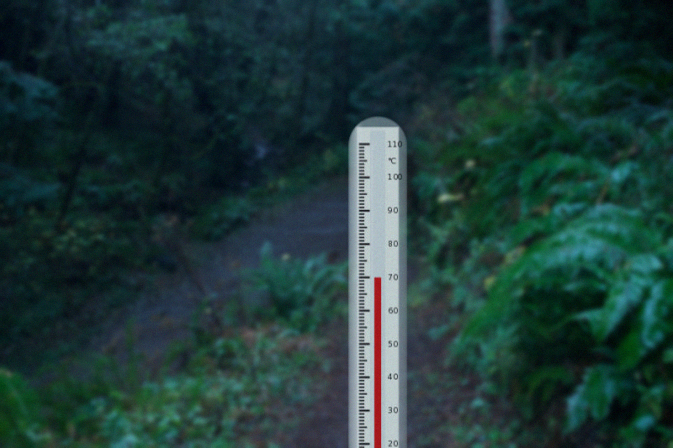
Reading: 70 °C
